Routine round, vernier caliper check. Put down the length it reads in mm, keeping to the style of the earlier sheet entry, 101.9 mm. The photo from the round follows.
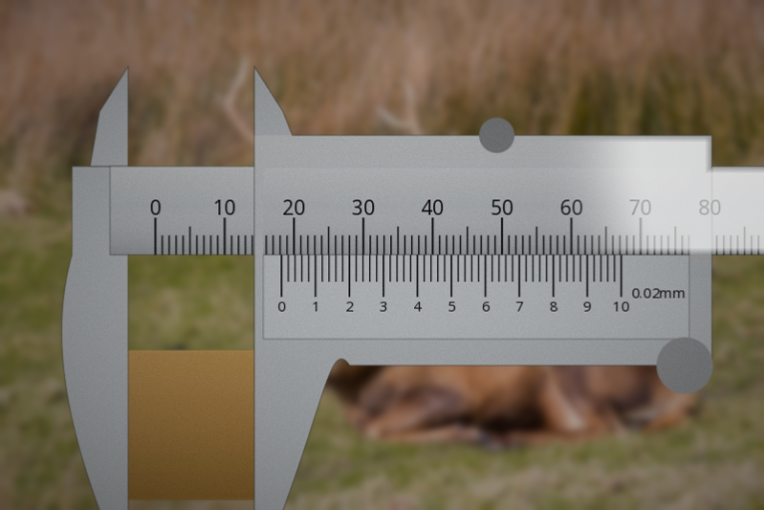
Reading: 18.2 mm
